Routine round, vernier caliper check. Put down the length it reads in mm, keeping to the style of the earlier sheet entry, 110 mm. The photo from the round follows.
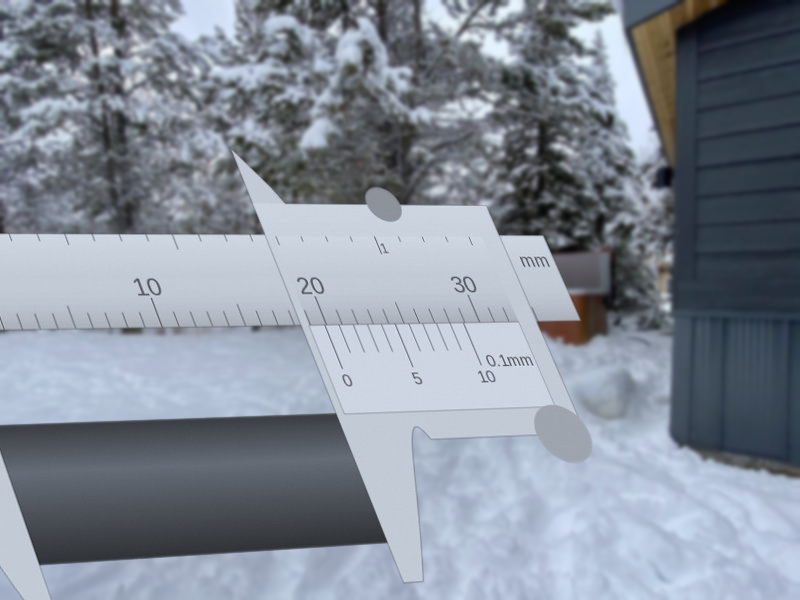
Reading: 19.9 mm
